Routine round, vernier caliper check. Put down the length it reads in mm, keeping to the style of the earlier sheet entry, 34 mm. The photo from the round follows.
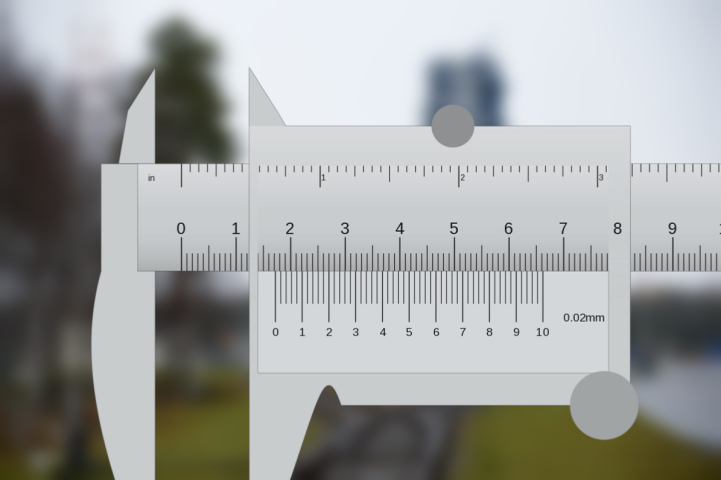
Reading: 17.2 mm
